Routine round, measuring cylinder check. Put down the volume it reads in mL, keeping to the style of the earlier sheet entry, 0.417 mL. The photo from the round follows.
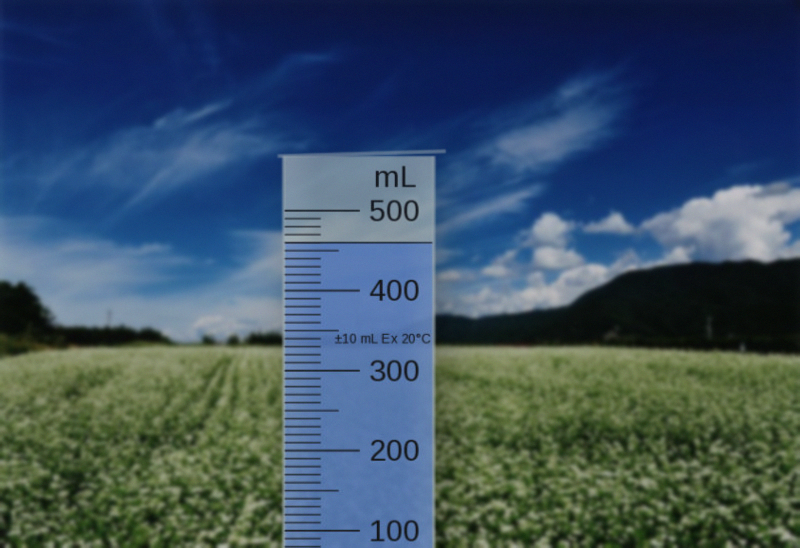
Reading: 460 mL
